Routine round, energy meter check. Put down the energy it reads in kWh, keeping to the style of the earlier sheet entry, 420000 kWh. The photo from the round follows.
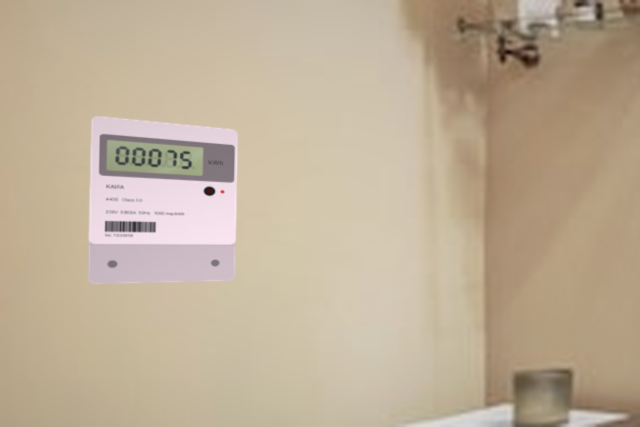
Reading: 75 kWh
